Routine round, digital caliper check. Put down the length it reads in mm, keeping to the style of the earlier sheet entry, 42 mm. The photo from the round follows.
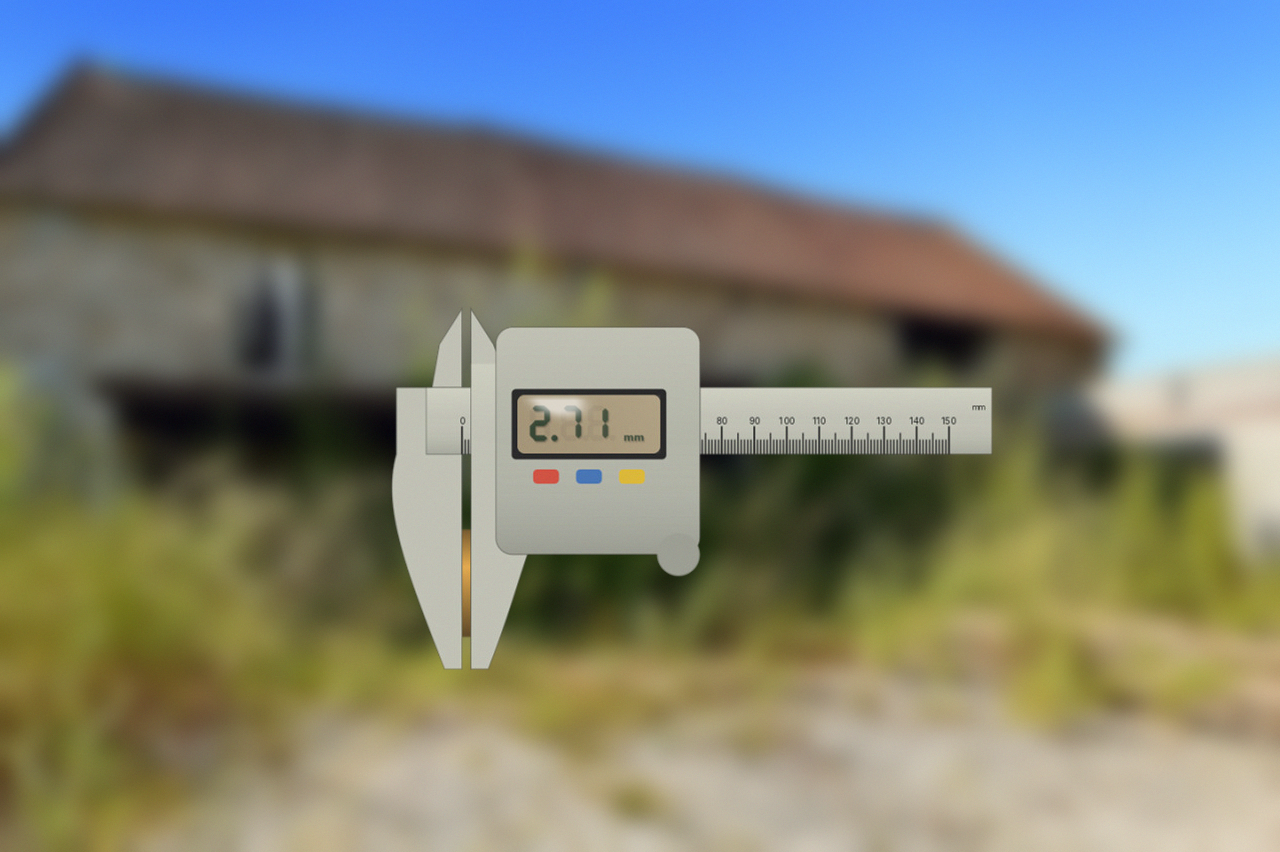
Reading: 2.71 mm
